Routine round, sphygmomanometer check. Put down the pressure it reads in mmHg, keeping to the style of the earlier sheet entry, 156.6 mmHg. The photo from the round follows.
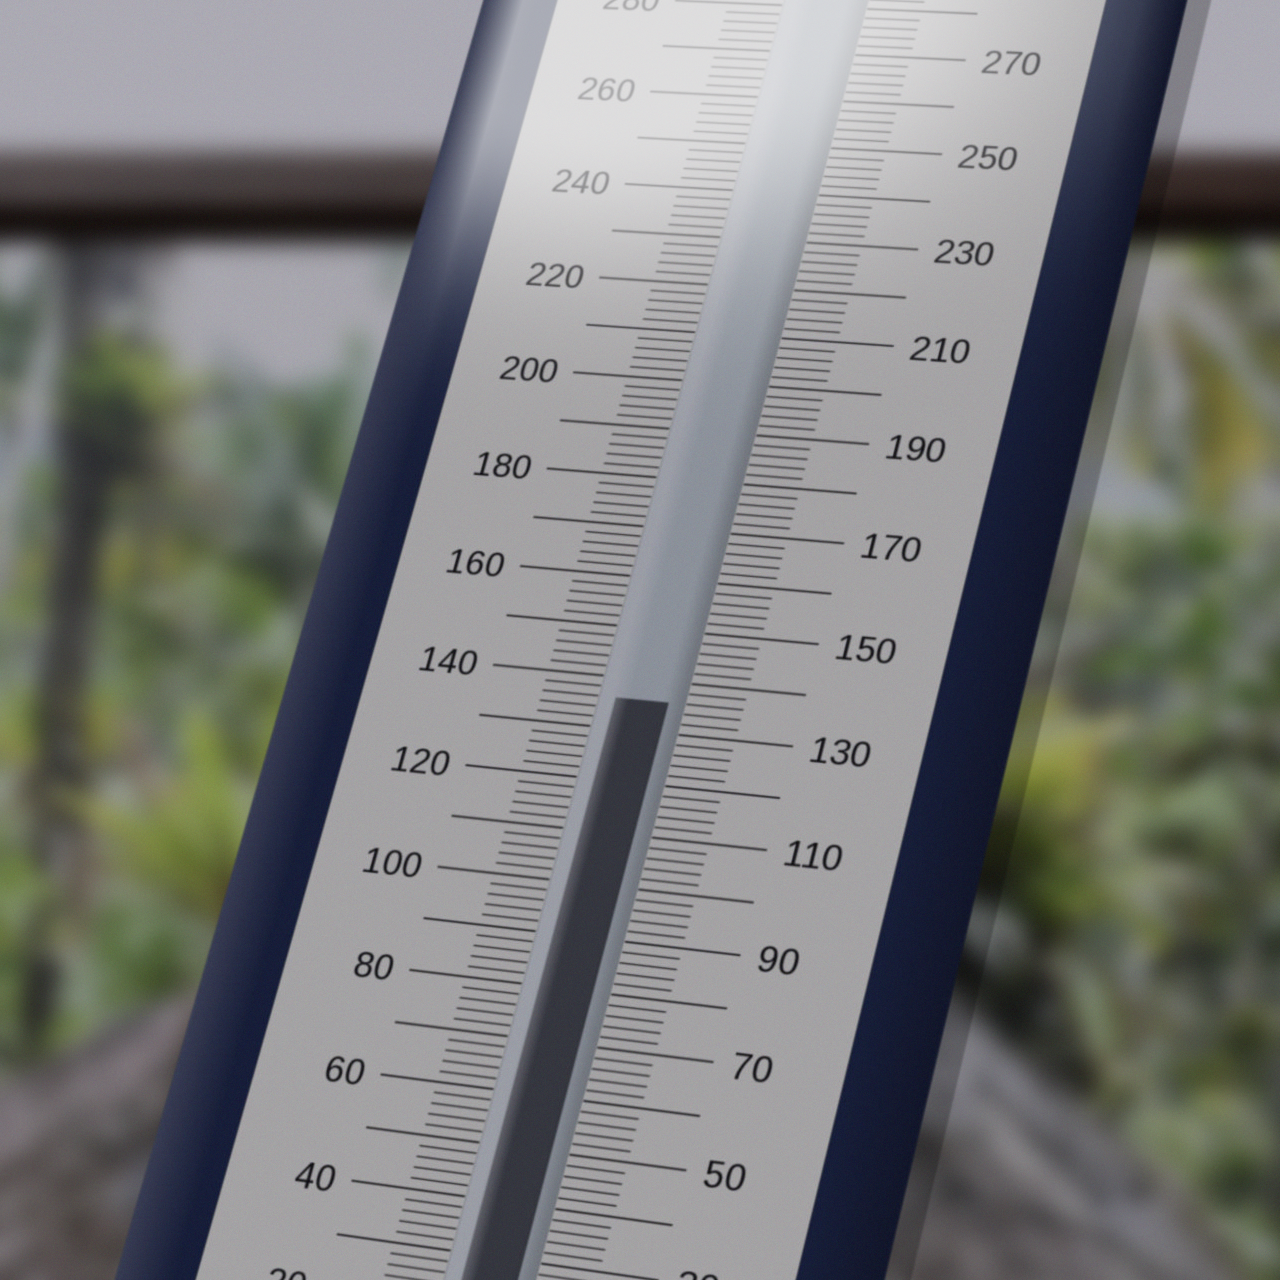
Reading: 136 mmHg
